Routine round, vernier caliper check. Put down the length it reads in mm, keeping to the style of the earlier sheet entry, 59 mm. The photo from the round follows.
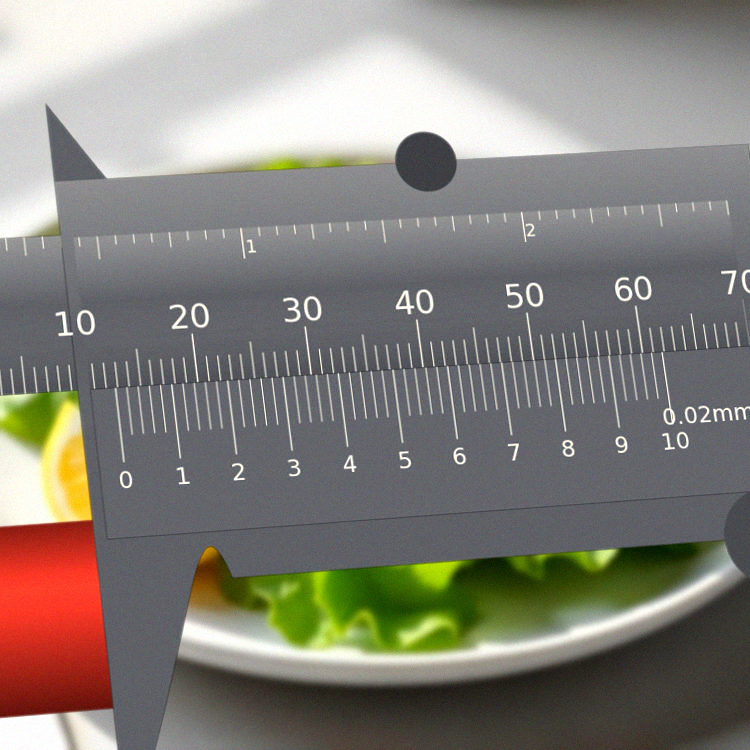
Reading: 12.8 mm
